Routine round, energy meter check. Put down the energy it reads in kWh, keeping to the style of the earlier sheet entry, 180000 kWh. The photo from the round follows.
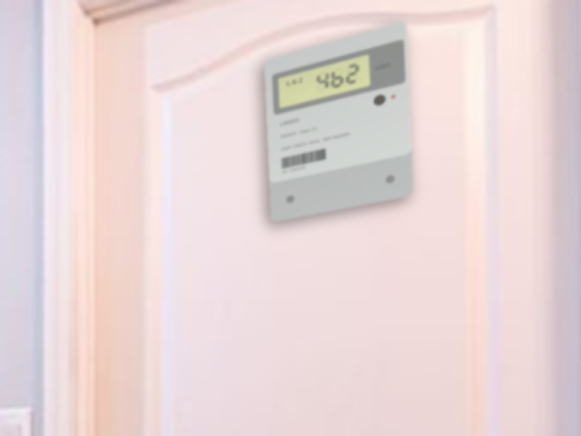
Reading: 462 kWh
